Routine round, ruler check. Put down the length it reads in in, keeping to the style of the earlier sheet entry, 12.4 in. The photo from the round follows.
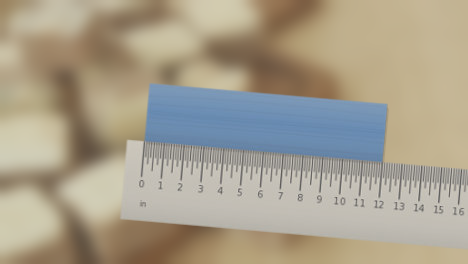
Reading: 12 in
